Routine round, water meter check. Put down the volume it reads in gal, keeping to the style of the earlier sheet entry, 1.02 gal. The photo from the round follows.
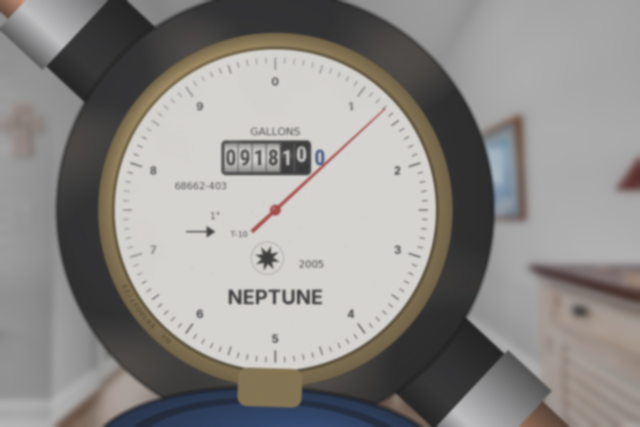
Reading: 918101.3 gal
